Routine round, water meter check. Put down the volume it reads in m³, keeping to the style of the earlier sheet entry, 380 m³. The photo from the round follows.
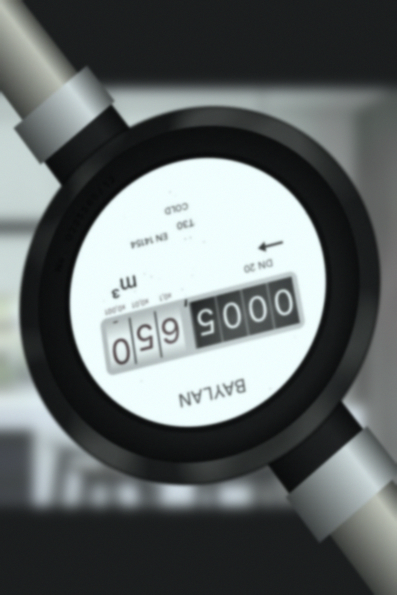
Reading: 5.650 m³
